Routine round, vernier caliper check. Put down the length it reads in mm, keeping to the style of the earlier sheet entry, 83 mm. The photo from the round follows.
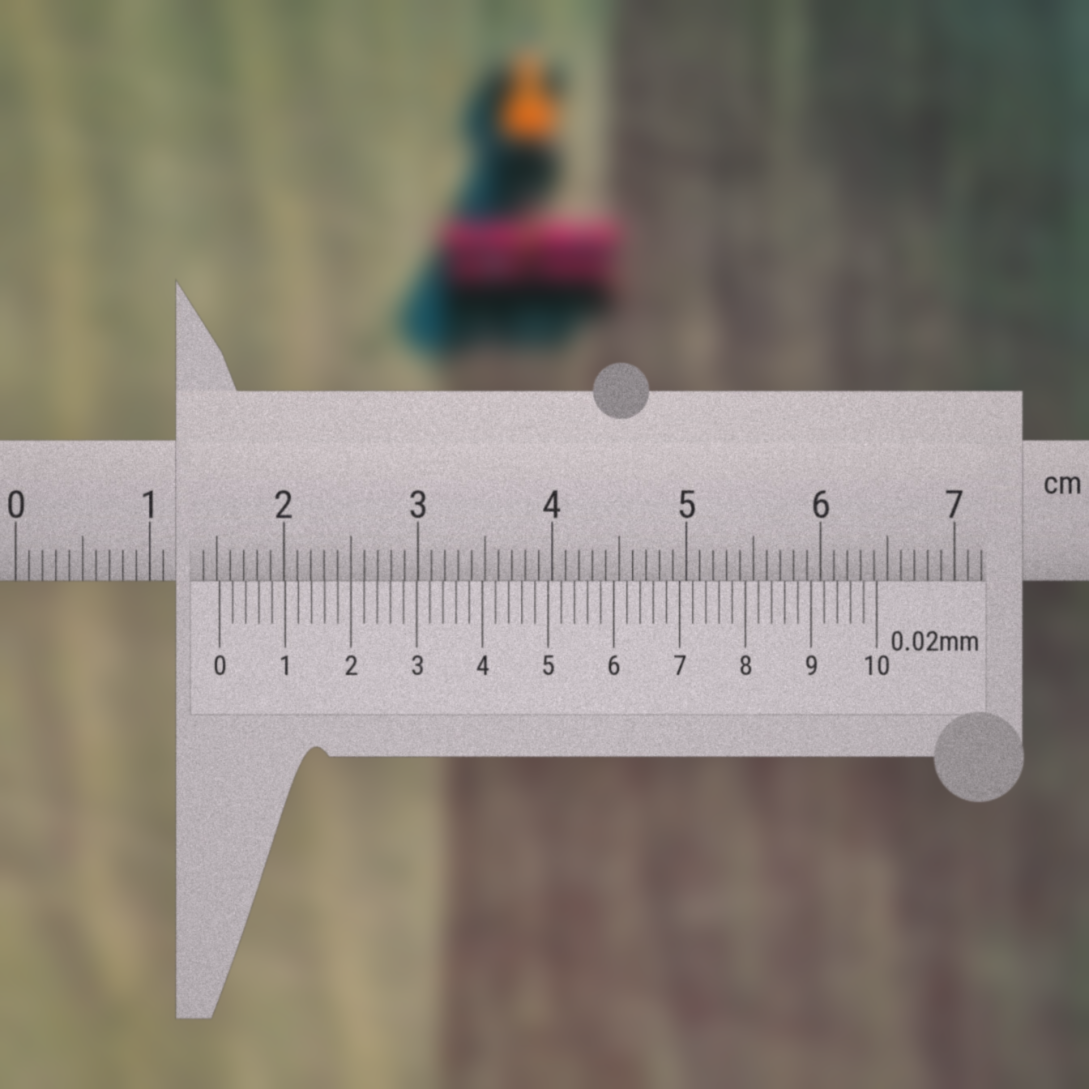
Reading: 15.2 mm
